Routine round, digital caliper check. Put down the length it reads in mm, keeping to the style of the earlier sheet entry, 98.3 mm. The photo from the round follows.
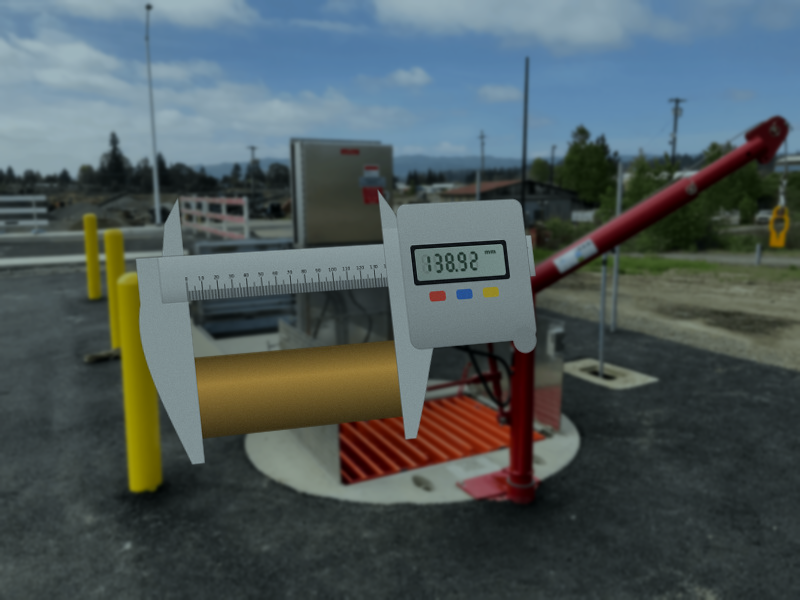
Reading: 138.92 mm
